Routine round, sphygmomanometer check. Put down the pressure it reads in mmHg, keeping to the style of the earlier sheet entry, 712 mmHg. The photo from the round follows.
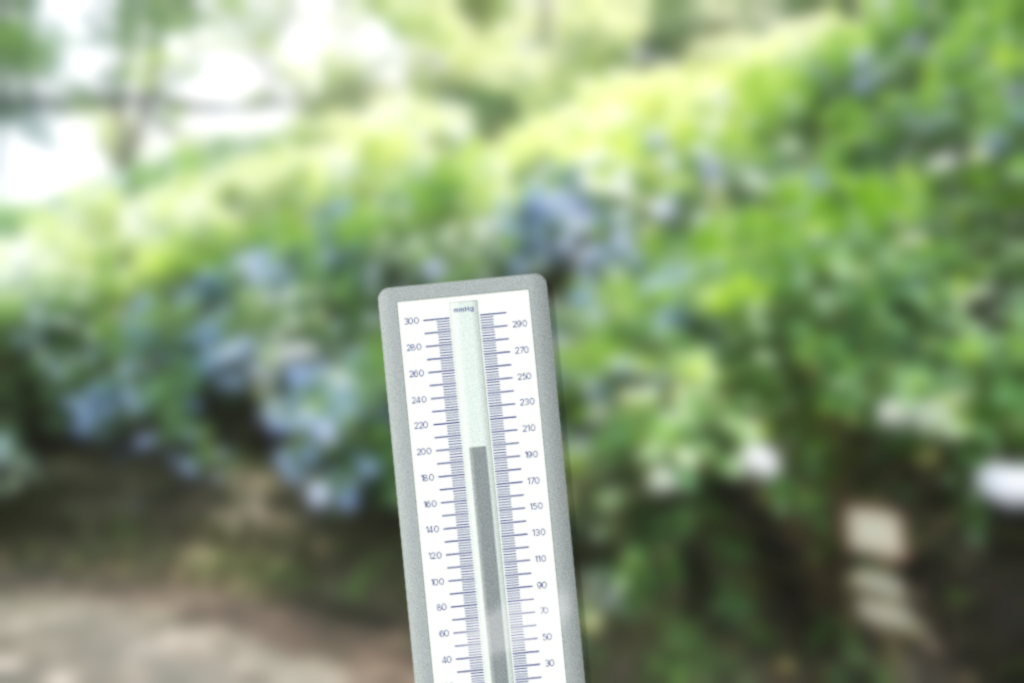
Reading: 200 mmHg
